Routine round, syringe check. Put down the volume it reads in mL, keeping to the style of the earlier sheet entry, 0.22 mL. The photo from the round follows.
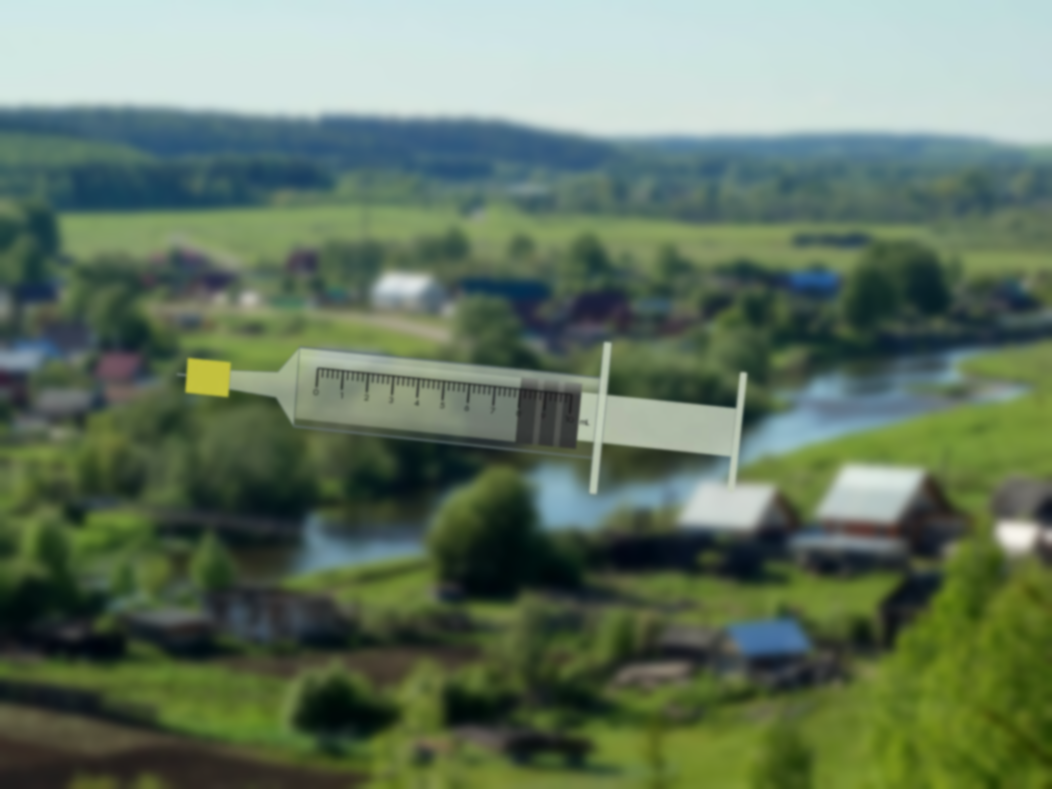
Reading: 8 mL
